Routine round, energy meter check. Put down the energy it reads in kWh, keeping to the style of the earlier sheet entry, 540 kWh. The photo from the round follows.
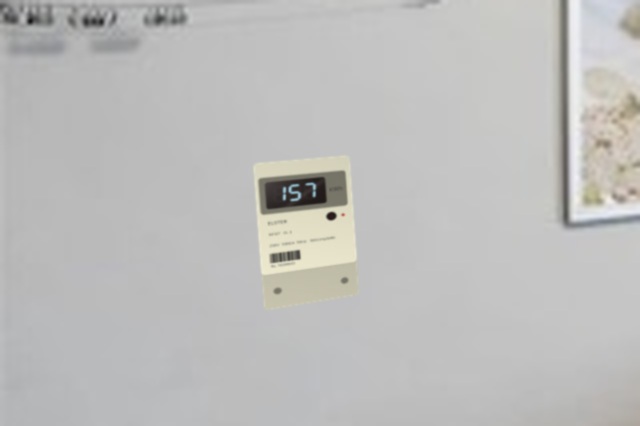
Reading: 157 kWh
